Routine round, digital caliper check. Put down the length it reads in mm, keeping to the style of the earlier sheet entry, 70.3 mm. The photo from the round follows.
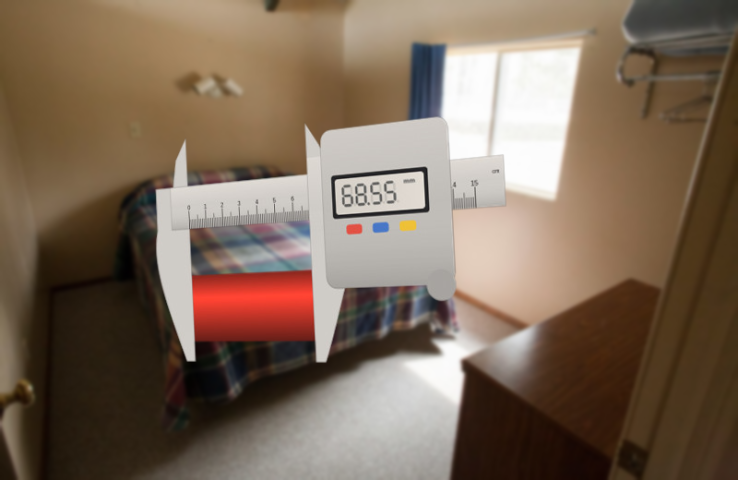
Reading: 68.55 mm
